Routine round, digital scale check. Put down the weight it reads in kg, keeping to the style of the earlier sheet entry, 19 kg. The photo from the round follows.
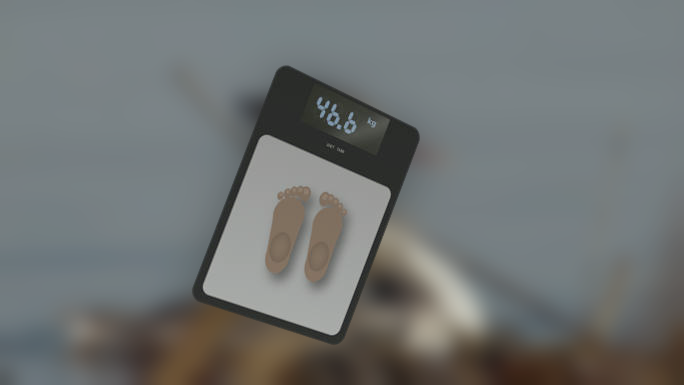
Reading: 46.6 kg
